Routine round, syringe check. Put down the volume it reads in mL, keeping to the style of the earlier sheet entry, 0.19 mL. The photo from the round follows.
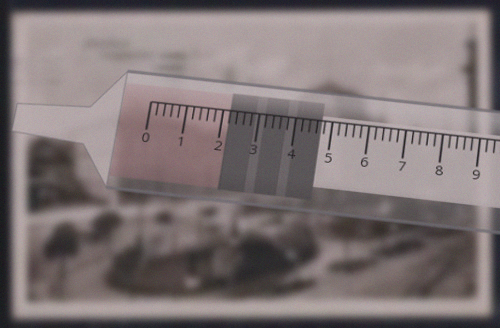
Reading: 2.2 mL
